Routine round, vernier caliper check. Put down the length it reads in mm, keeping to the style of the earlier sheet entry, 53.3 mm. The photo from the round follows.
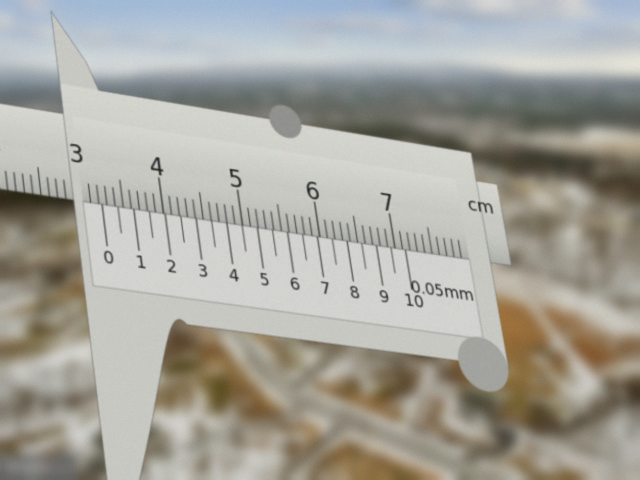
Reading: 32.4 mm
